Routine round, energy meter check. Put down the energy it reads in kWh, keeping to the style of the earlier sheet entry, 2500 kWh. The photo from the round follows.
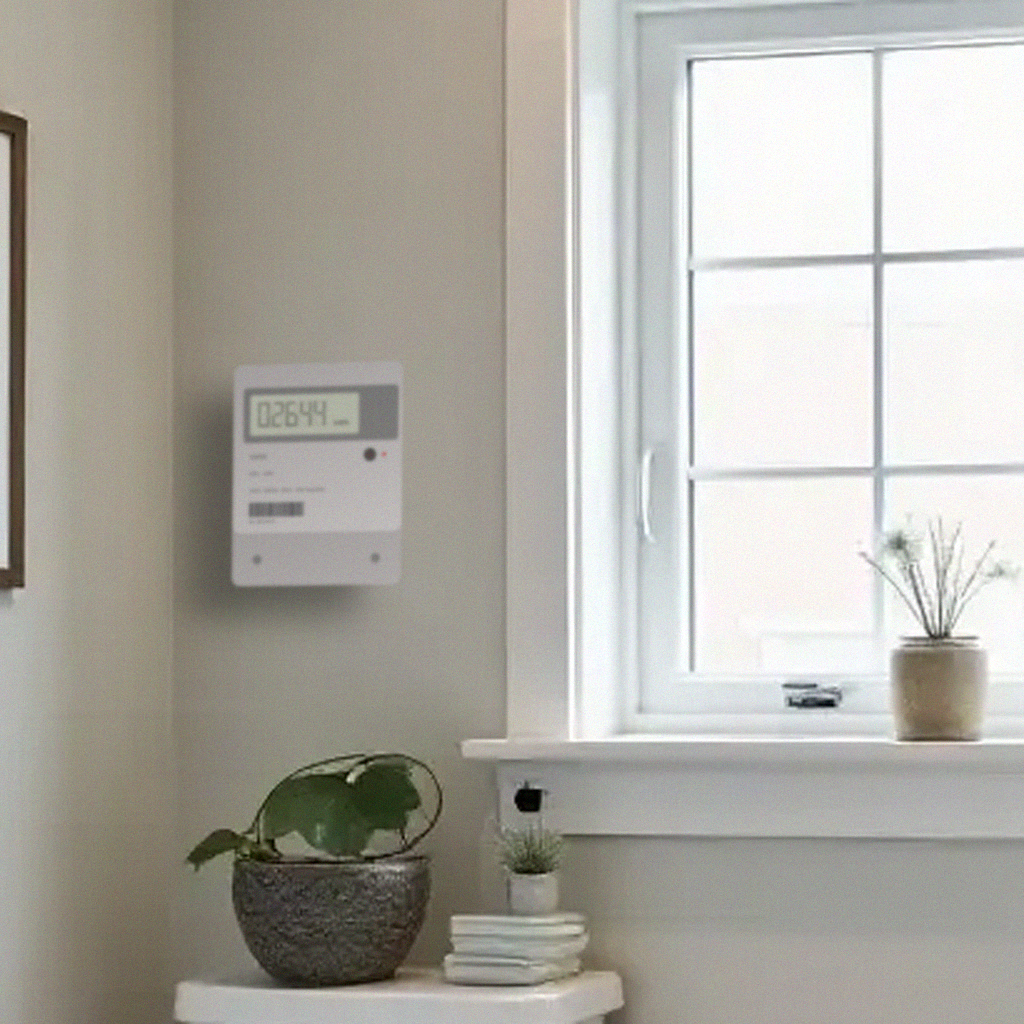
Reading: 2644 kWh
